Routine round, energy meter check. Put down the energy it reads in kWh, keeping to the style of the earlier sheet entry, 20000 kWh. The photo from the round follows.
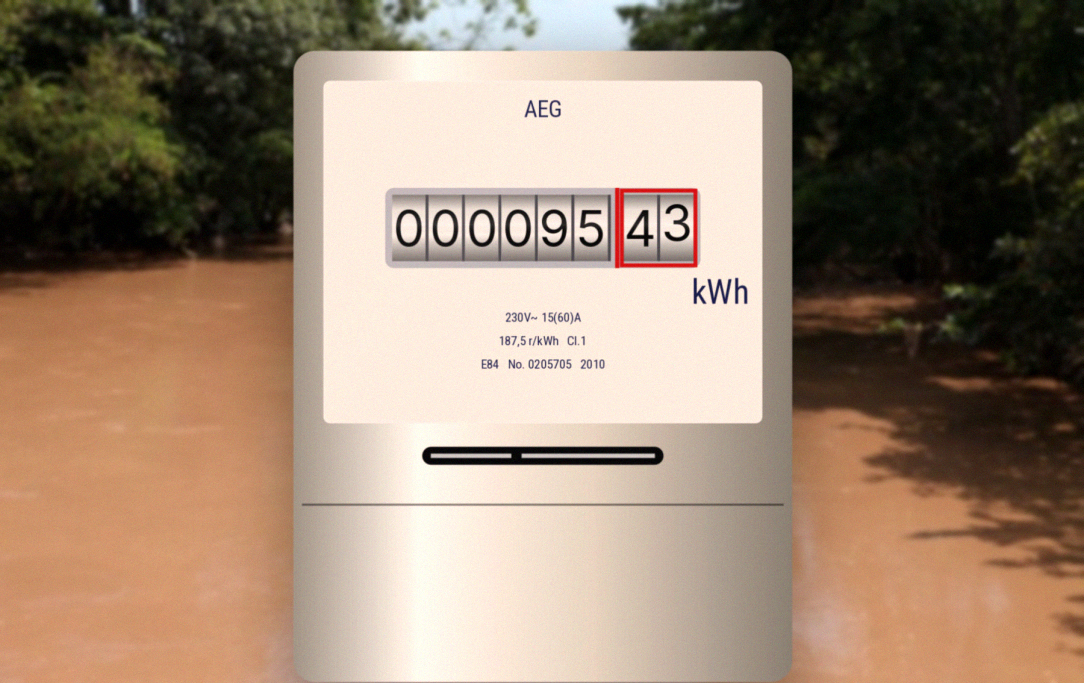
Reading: 95.43 kWh
